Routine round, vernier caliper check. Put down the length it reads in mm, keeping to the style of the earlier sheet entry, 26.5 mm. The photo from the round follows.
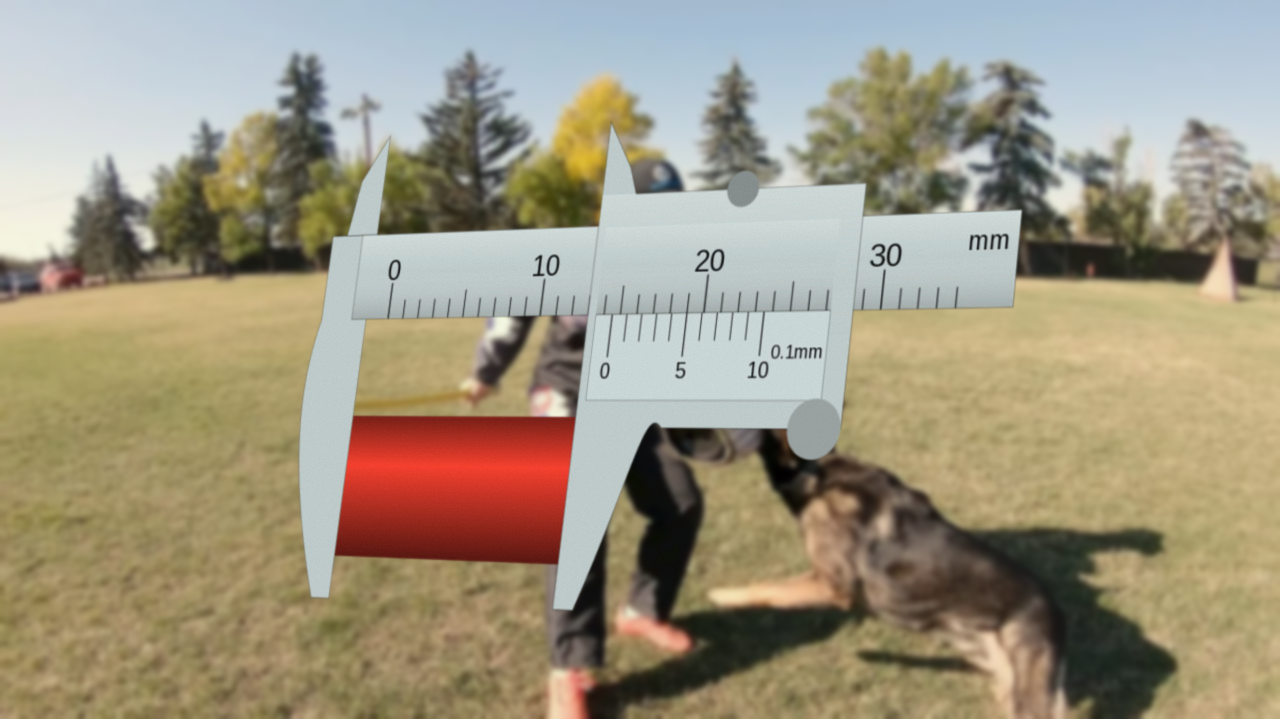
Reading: 14.5 mm
